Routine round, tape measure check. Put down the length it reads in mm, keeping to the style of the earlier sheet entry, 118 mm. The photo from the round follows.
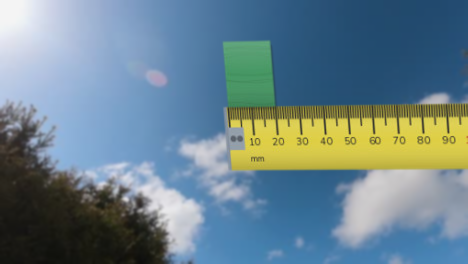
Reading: 20 mm
